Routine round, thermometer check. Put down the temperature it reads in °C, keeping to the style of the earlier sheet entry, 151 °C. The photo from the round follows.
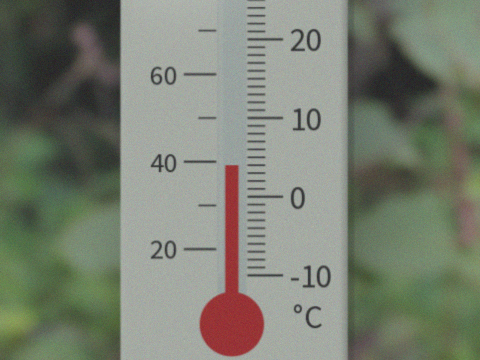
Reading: 4 °C
